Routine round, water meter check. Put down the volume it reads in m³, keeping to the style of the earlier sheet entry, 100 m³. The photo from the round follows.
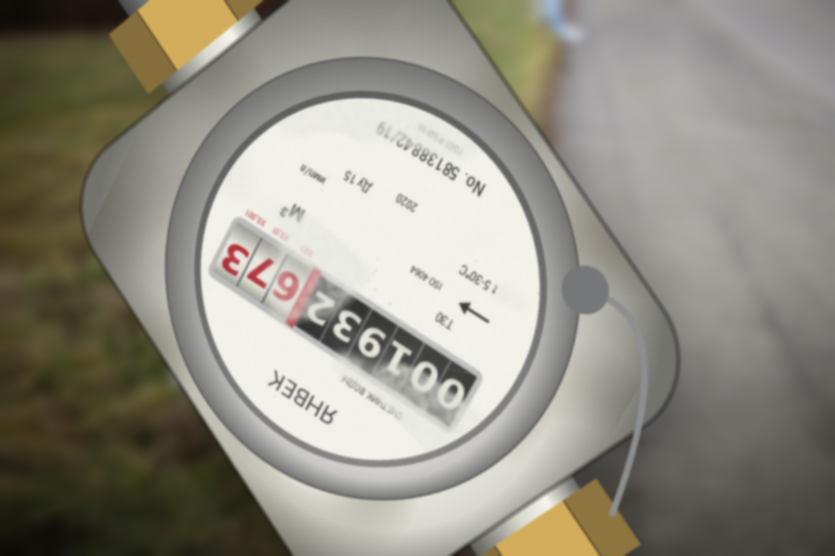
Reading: 1932.673 m³
